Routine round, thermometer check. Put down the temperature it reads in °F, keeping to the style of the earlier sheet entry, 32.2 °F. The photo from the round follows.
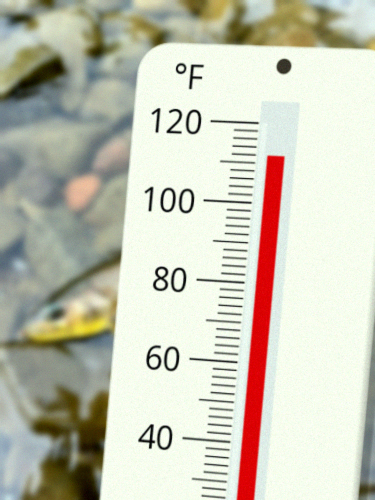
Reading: 112 °F
